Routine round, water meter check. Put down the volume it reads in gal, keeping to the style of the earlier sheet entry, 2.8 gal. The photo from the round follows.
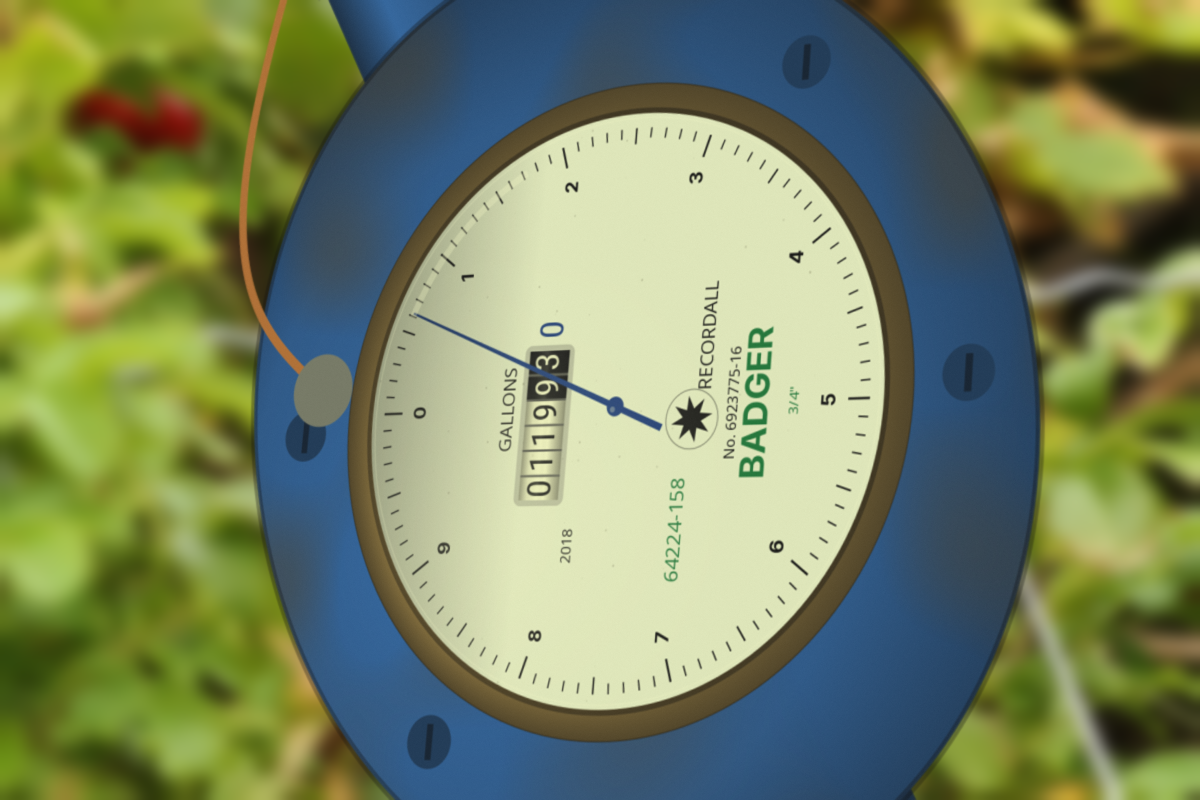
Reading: 119930.6 gal
